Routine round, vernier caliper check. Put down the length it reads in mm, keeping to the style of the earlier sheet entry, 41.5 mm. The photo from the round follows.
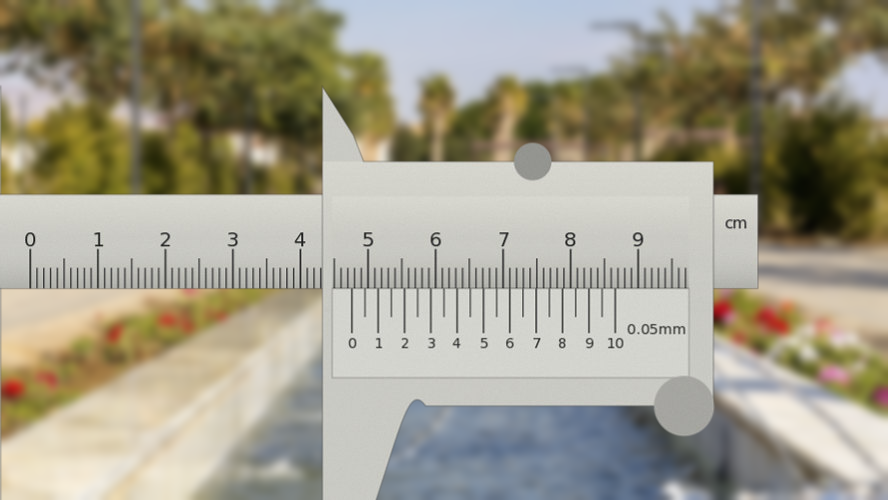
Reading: 47.6 mm
